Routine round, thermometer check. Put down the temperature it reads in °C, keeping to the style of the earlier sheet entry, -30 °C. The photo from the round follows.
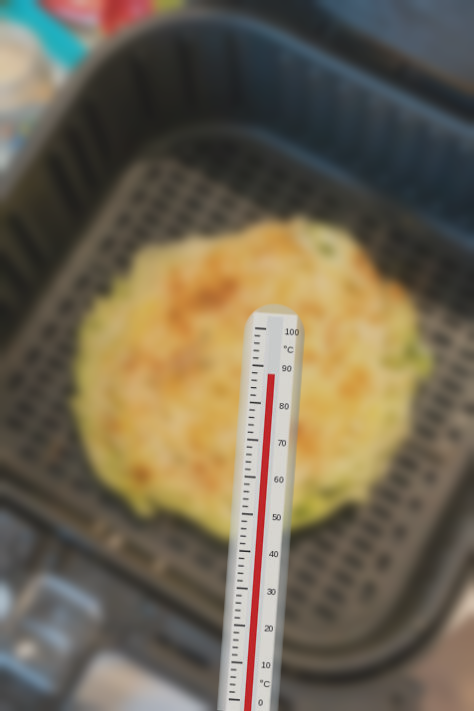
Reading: 88 °C
